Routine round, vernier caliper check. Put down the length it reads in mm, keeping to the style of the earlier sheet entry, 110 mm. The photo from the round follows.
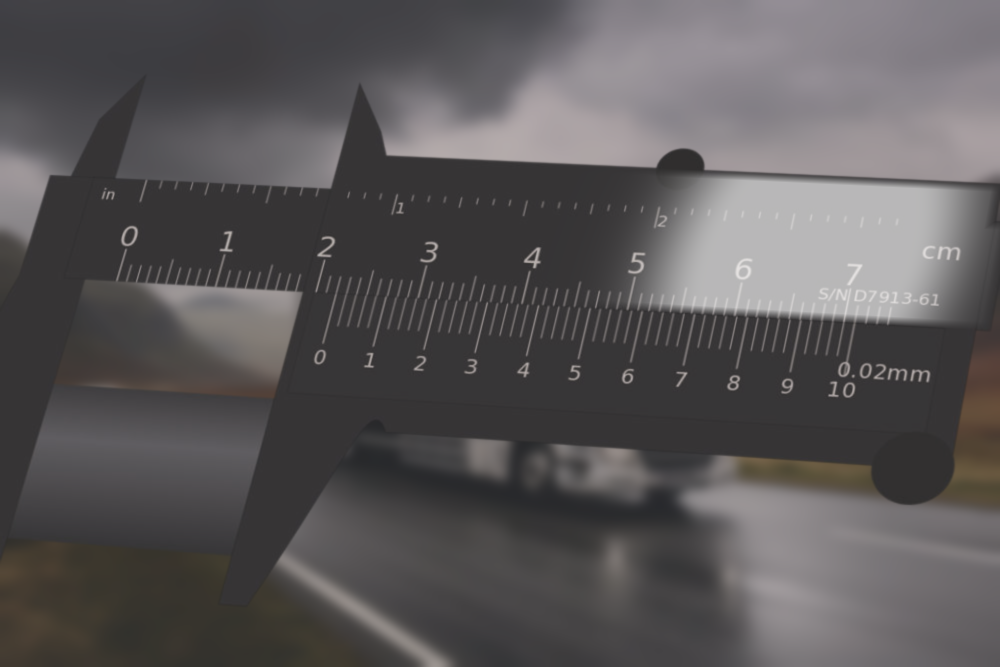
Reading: 22.0 mm
